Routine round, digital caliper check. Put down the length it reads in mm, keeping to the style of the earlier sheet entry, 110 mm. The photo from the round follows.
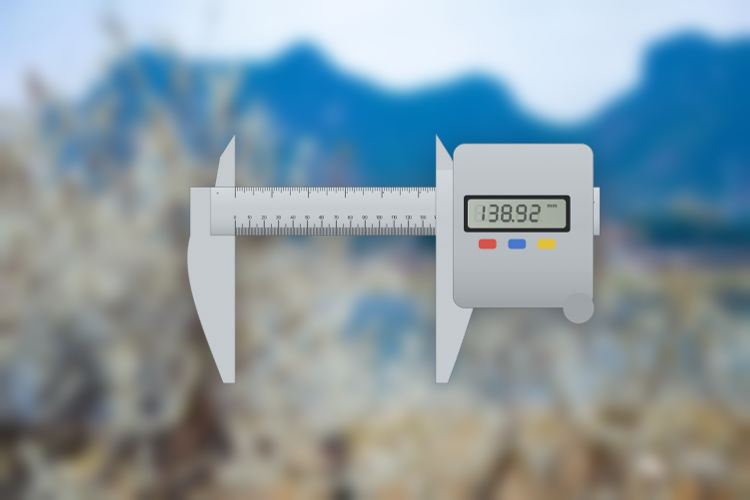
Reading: 138.92 mm
